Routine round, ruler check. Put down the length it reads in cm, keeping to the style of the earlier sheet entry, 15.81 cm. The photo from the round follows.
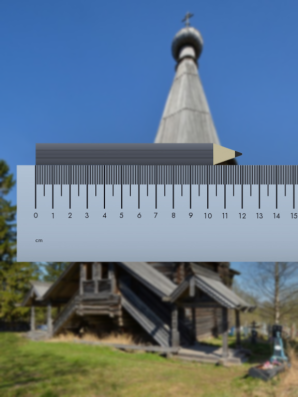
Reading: 12 cm
